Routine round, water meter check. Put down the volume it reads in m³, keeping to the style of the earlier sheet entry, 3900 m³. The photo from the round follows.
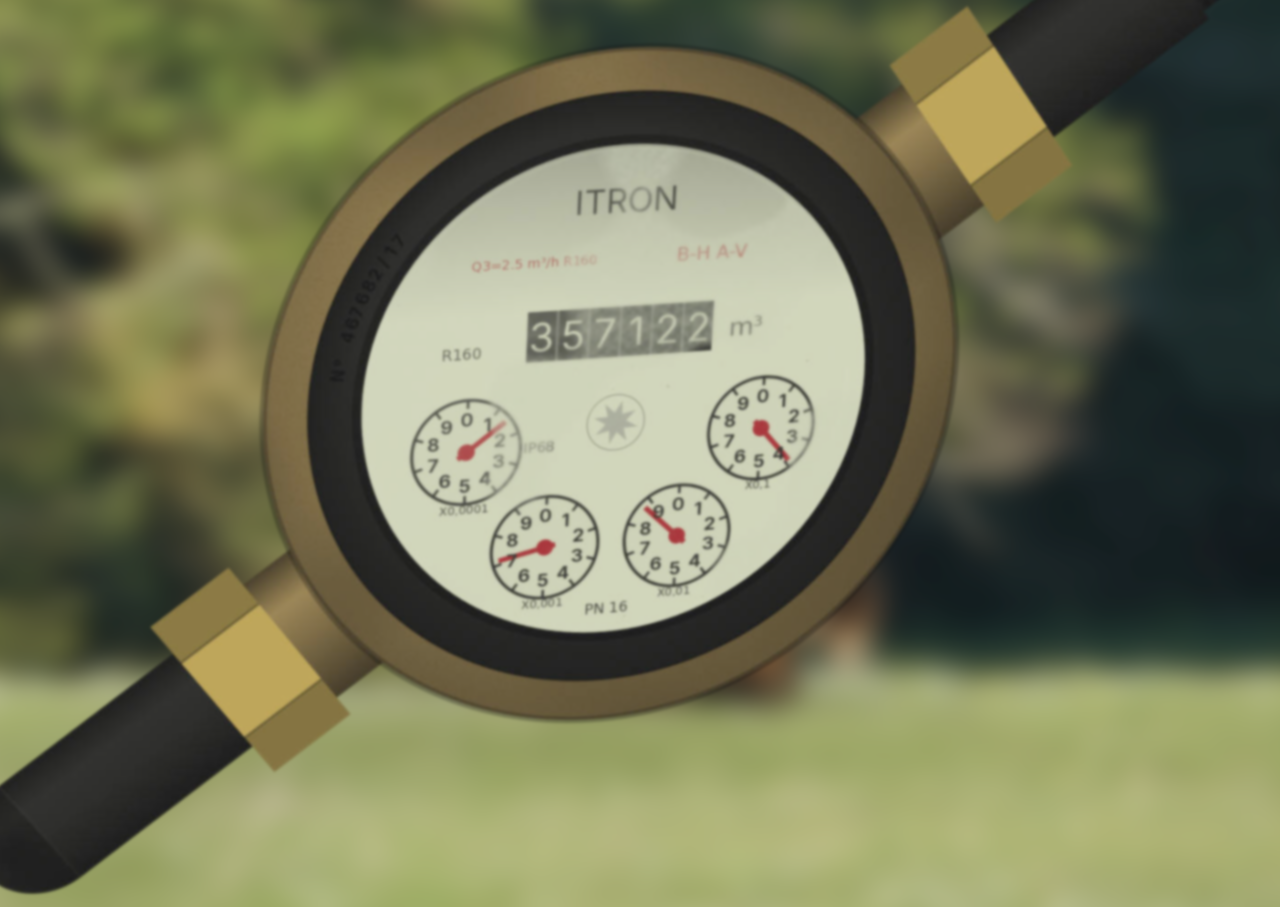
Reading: 357122.3871 m³
